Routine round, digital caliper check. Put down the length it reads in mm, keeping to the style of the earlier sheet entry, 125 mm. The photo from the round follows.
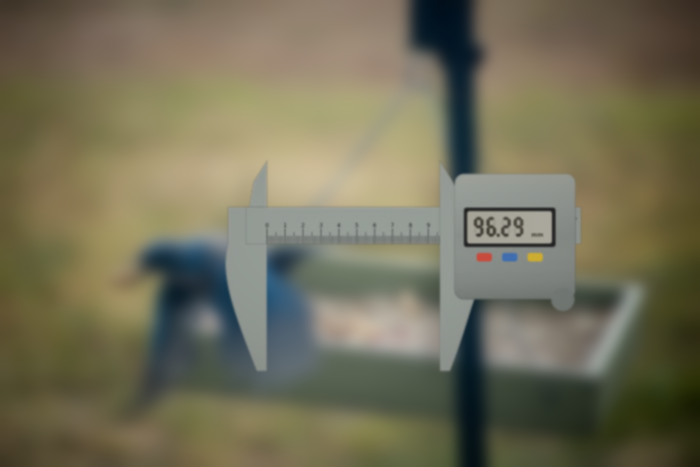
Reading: 96.29 mm
